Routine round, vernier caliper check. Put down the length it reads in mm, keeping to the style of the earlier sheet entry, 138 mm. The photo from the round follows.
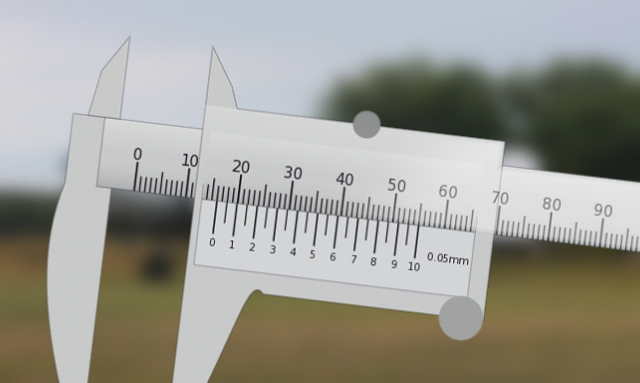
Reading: 16.0 mm
